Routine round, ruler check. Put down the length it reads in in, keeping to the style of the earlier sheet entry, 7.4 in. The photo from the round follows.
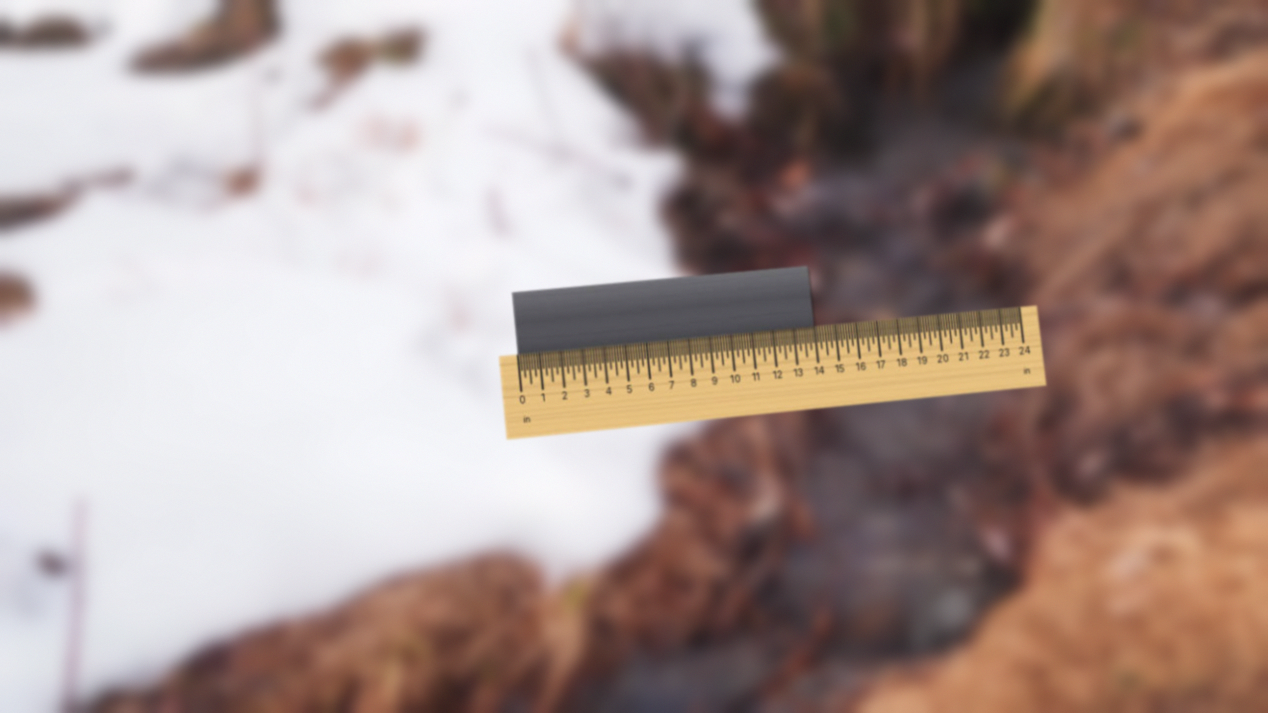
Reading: 14 in
